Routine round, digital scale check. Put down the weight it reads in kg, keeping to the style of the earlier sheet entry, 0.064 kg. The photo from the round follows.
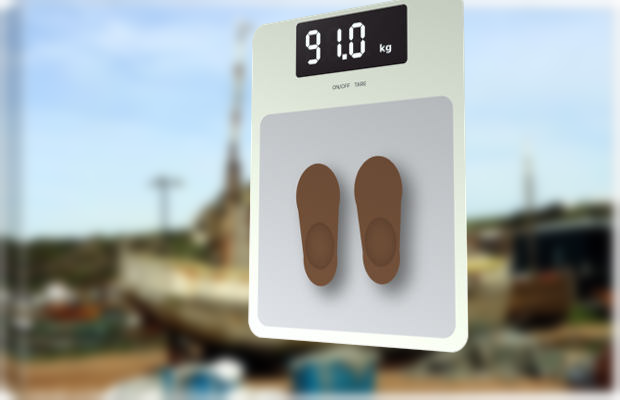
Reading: 91.0 kg
